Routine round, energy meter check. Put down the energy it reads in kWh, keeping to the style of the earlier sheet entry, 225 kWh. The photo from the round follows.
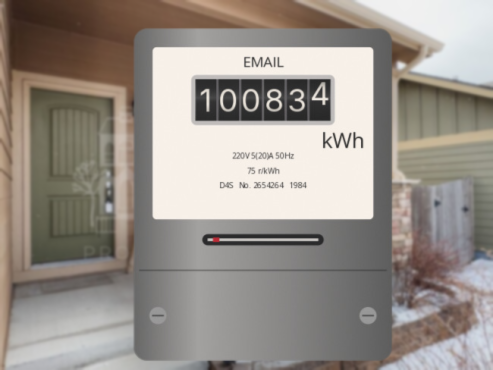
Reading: 100834 kWh
